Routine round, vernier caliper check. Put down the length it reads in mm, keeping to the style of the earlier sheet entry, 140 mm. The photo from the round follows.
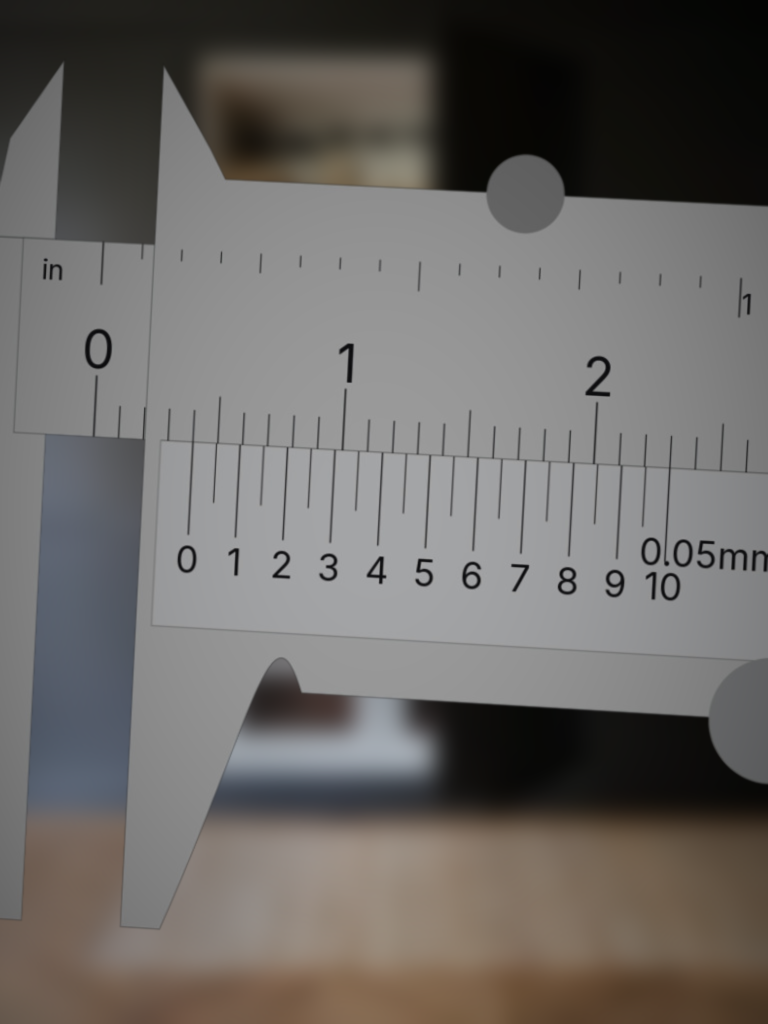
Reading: 4.0 mm
